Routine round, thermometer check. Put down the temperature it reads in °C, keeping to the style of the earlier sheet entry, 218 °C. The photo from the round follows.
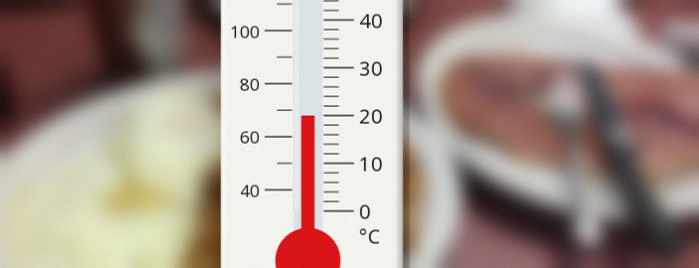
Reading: 20 °C
